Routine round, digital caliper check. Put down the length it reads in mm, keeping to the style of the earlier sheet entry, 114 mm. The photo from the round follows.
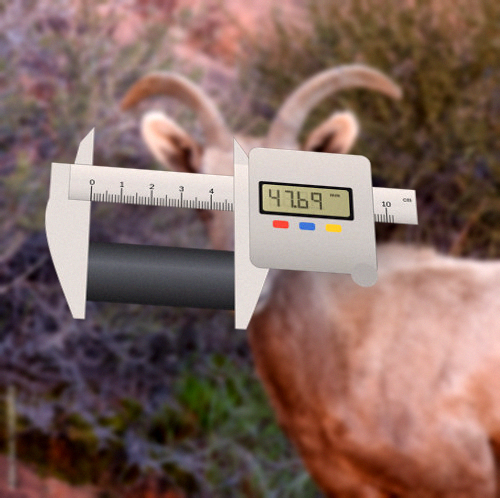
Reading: 47.69 mm
